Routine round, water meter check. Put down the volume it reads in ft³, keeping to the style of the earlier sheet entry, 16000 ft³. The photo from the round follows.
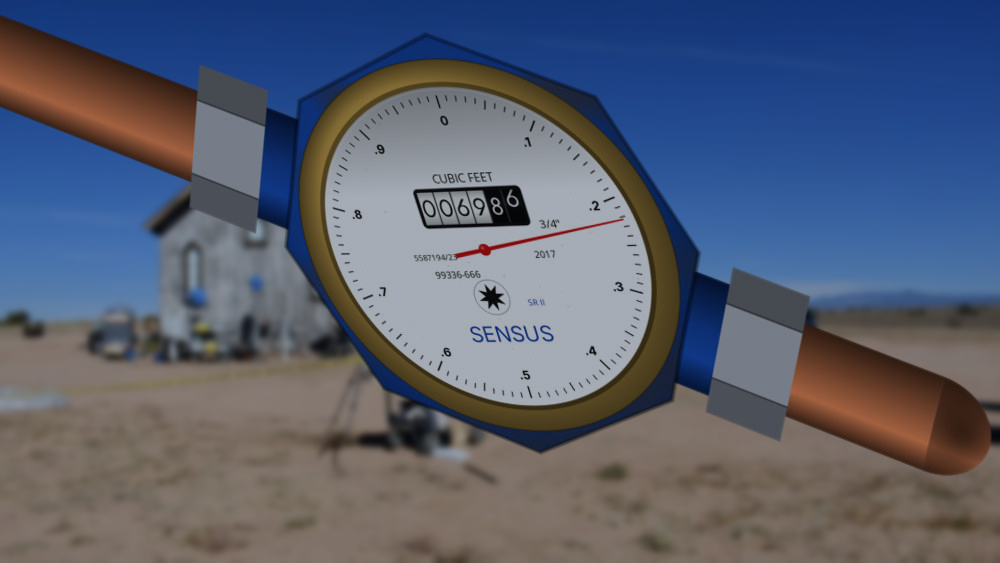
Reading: 6986.22 ft³
